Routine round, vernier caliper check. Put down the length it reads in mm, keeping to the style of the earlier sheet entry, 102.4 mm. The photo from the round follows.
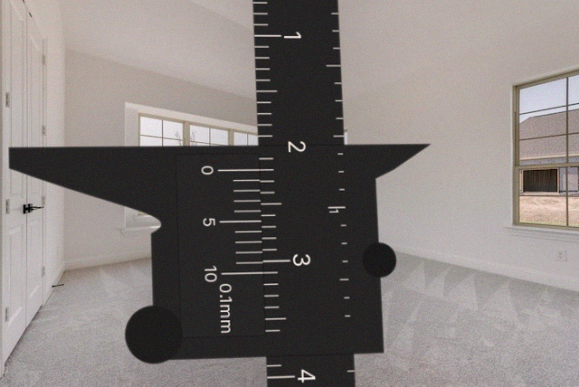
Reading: 22.0 mm
